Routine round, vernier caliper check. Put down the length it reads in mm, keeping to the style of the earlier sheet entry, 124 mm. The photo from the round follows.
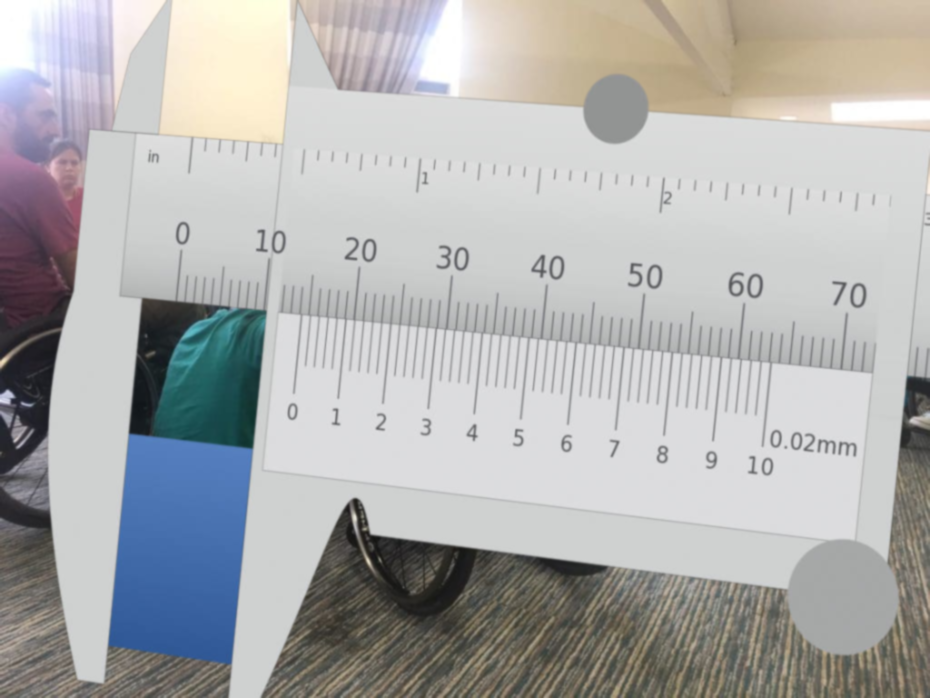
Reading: 14.2 mm
